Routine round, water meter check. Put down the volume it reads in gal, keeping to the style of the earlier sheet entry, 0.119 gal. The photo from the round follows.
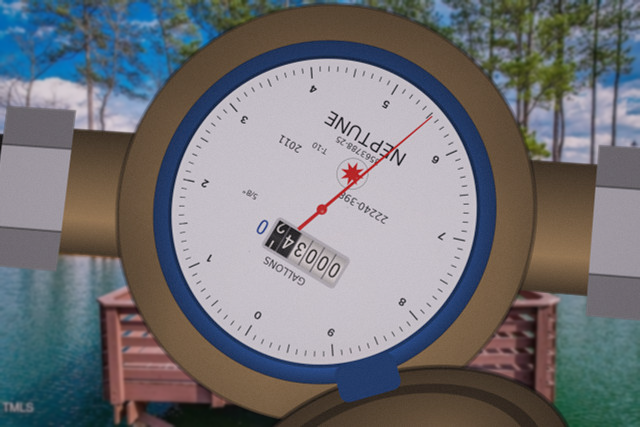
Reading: 3415.5 gal
